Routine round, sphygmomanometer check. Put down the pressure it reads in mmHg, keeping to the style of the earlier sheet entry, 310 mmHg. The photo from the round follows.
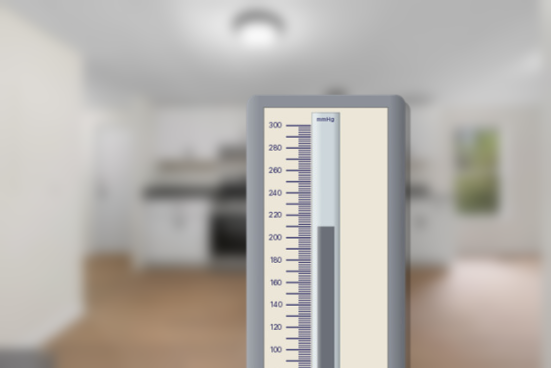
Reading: 210 mmHg
